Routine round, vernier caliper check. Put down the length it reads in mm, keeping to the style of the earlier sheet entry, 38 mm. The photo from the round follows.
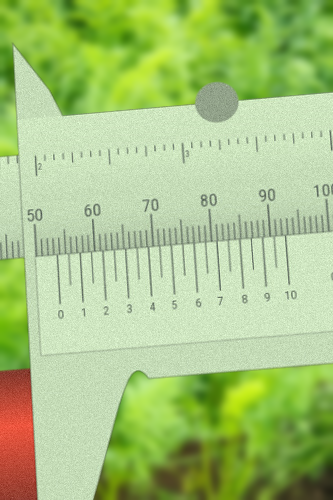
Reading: 53.6 mm
